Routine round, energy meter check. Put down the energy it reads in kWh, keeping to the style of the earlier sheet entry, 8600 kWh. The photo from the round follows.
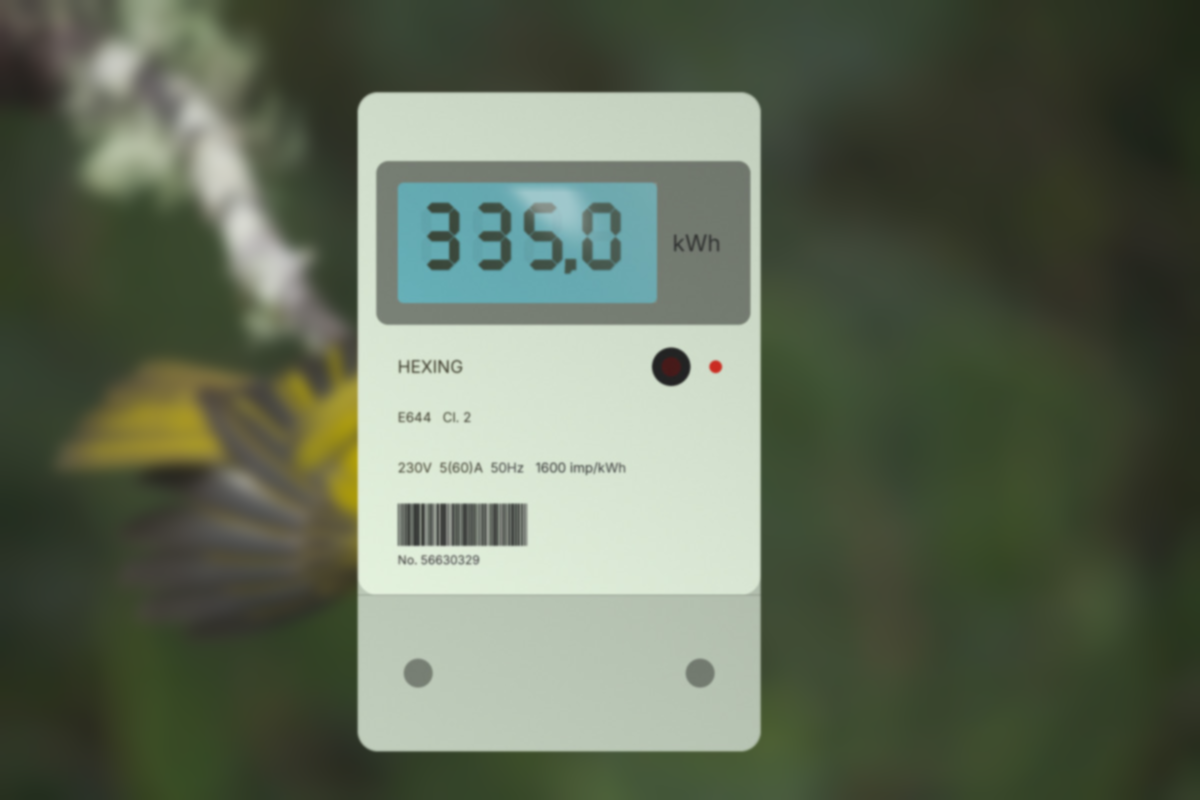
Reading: 335.0 kWh
